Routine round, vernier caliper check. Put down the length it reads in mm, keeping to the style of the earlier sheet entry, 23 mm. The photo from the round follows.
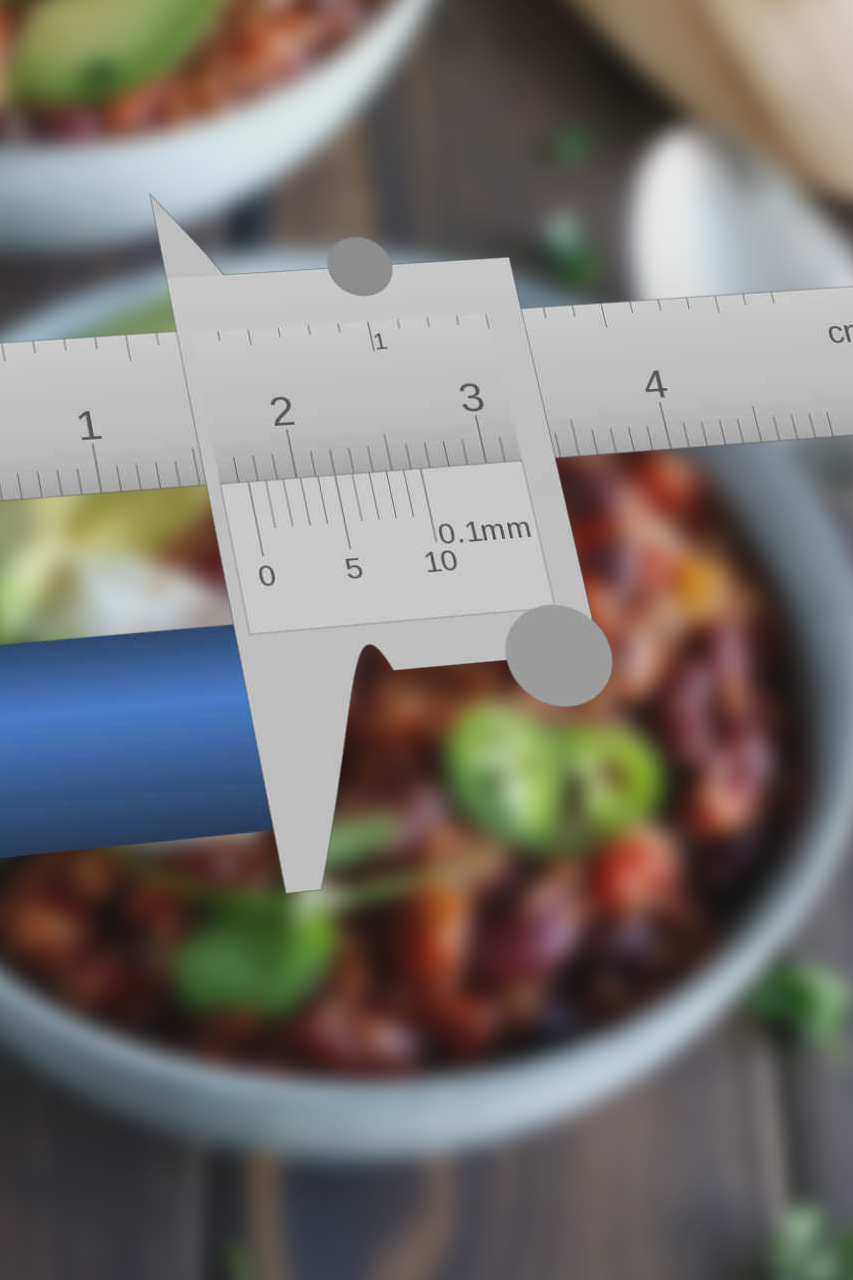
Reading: 17.5 mm
